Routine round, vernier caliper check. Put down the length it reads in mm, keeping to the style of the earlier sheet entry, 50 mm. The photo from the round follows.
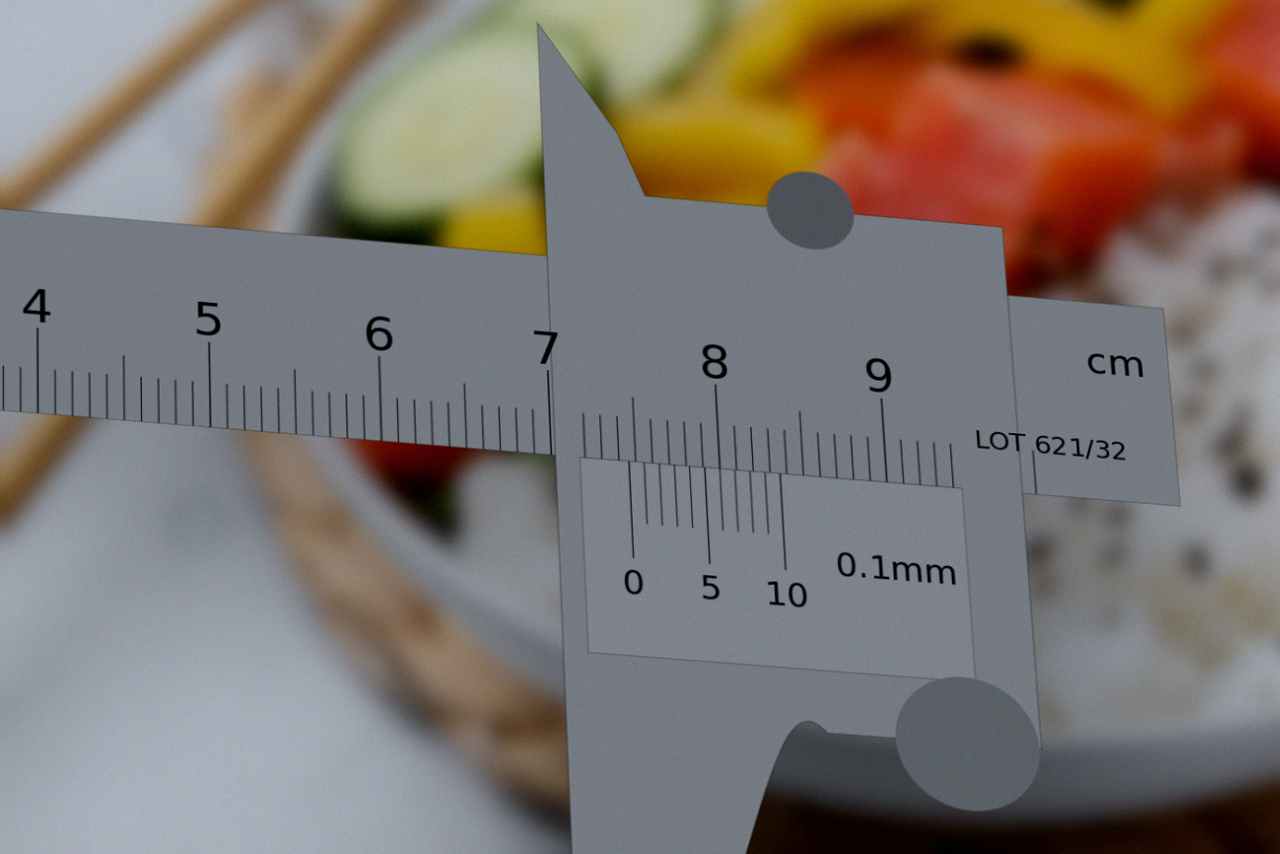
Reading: 74.6 mm
